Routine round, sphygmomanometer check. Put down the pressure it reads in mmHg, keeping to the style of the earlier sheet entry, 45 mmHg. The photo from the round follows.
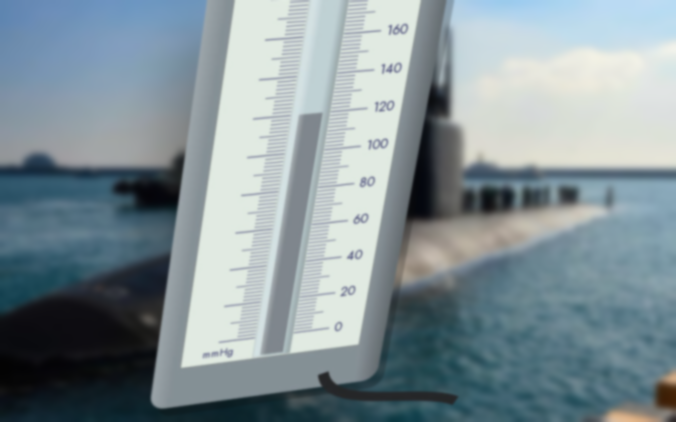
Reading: 120 mmHg
